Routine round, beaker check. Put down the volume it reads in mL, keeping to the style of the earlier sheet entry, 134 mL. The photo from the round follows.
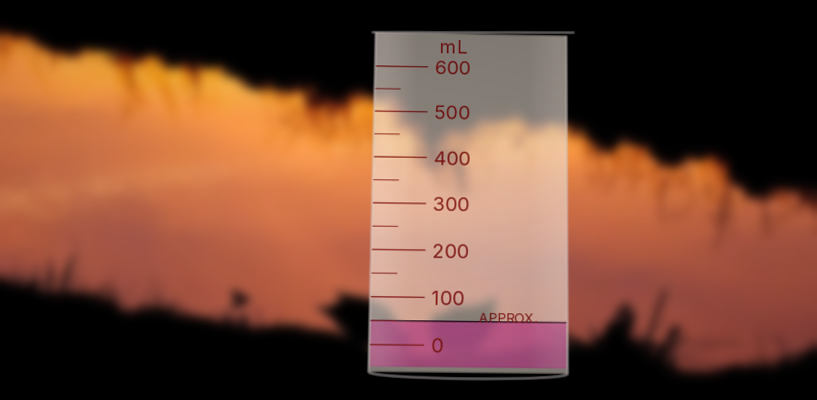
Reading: 50 mL
